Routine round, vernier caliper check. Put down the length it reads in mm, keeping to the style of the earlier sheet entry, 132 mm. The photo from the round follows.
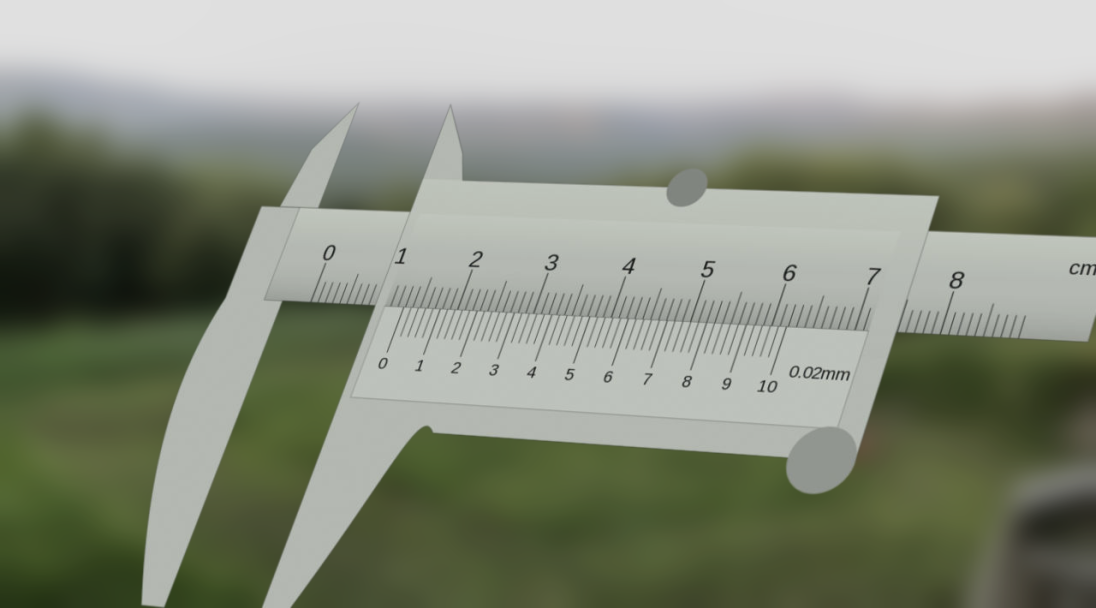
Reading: 12.8 mm
